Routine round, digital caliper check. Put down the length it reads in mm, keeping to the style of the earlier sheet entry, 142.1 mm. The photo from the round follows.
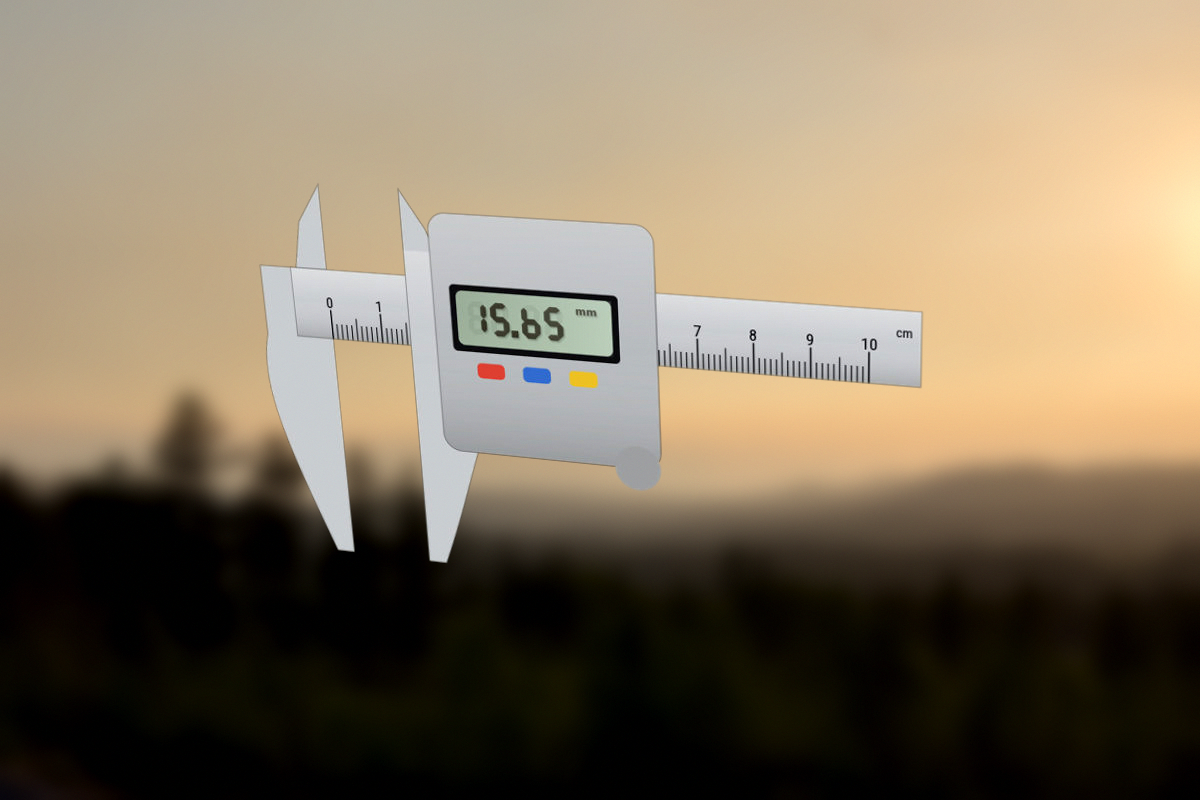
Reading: 15.65 mm
